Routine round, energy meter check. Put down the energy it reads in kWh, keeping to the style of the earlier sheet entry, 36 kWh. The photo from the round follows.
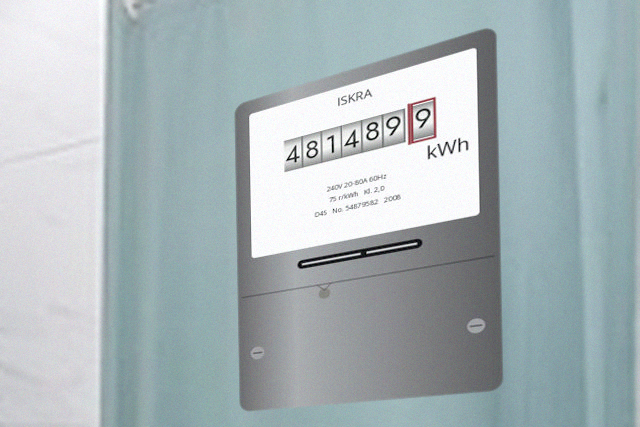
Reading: 481489.9 kWh
